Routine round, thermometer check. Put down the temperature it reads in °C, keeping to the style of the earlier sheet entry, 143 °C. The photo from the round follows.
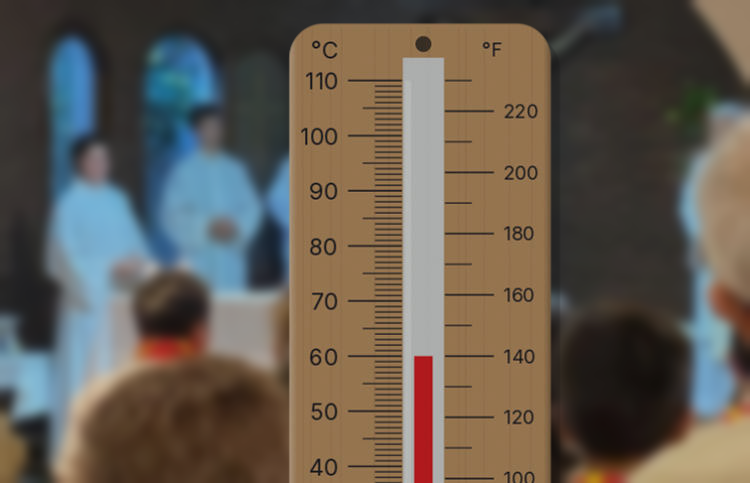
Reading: 60 °C
